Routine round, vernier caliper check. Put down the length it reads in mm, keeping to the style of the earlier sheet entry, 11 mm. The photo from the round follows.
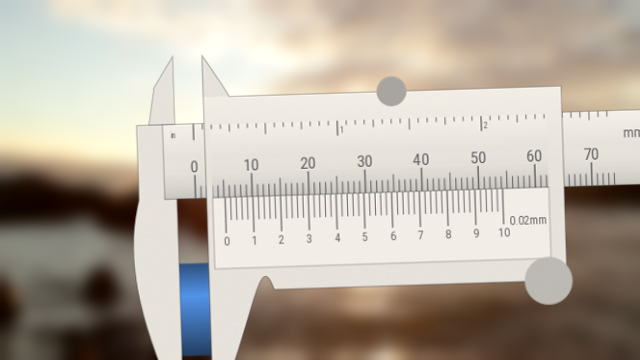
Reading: 5.2 mm
